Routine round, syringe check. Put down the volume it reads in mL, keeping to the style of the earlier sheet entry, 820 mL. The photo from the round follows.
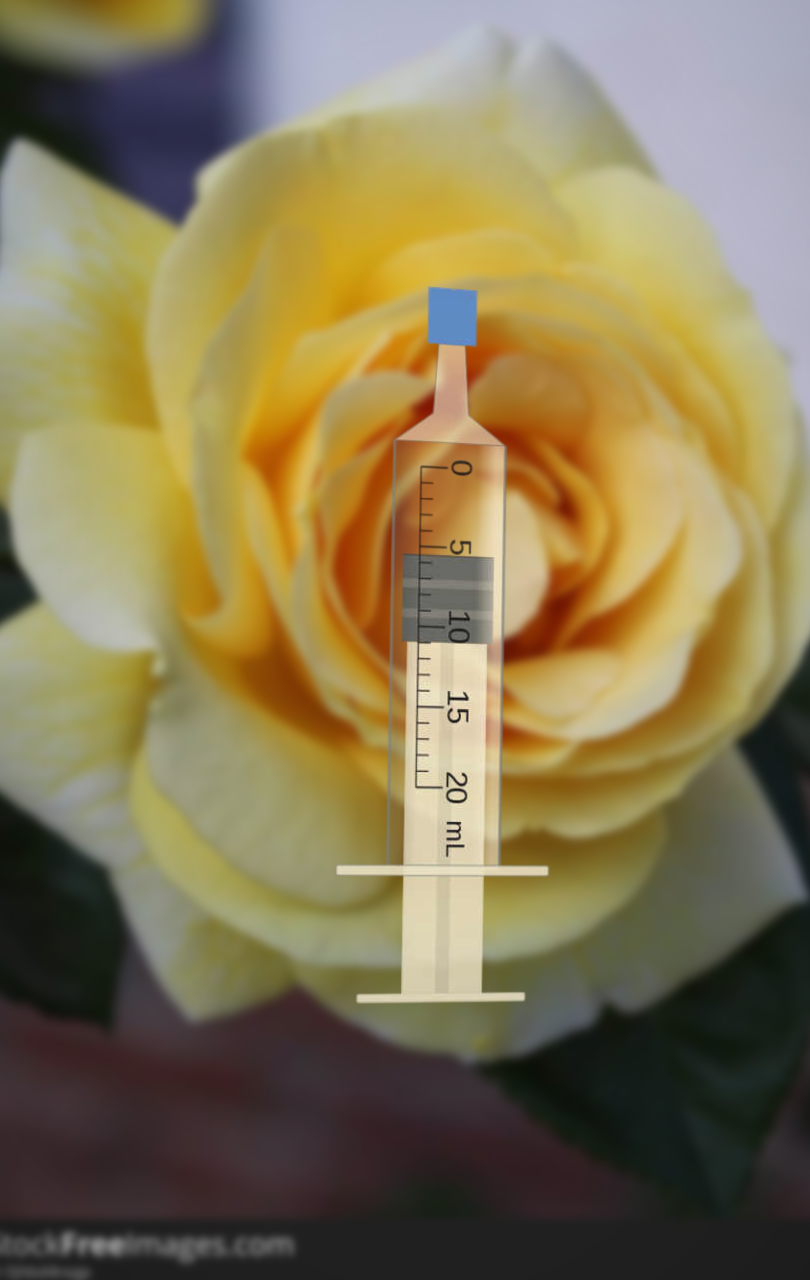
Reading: 5.5 mL
